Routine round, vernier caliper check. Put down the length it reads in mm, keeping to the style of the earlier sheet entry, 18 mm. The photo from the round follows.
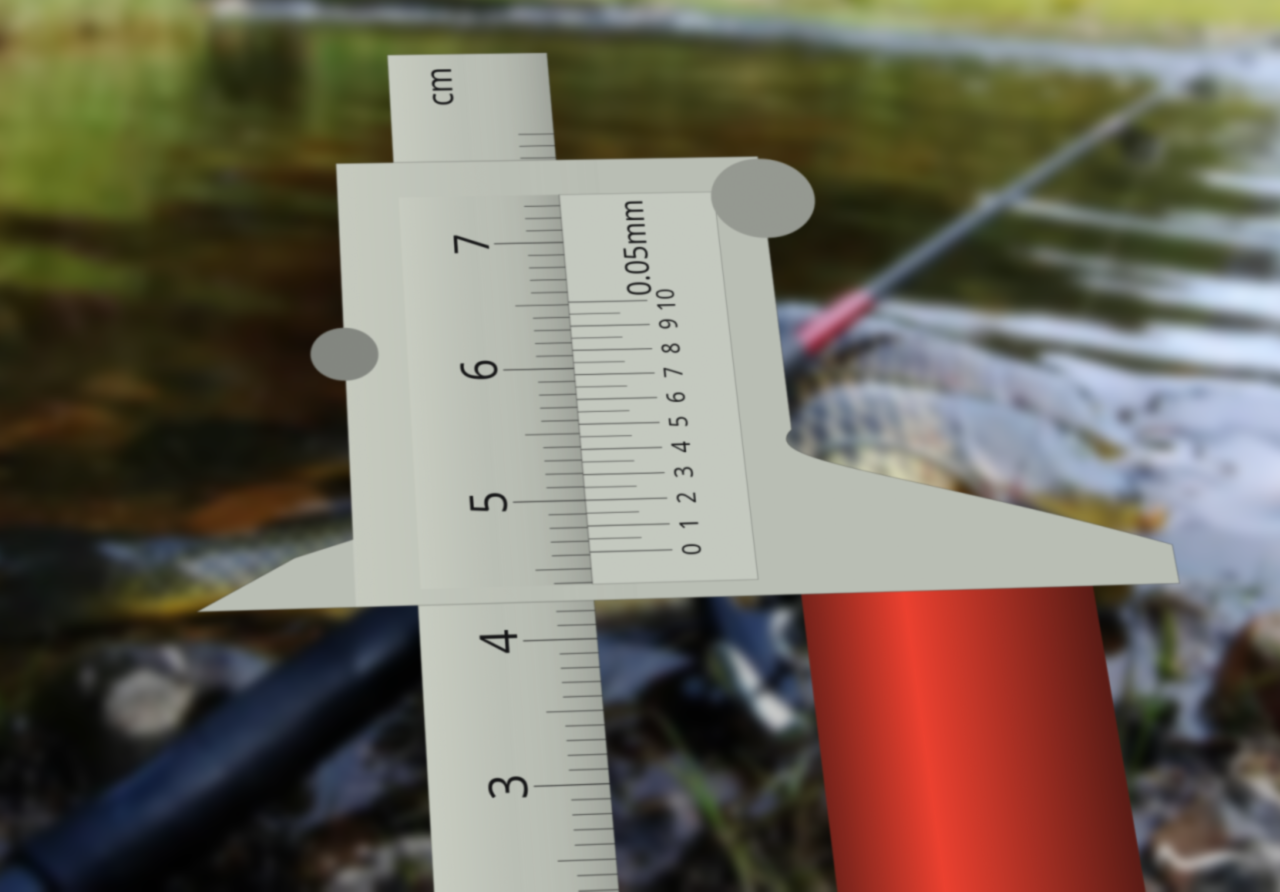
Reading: 46.2 mm
